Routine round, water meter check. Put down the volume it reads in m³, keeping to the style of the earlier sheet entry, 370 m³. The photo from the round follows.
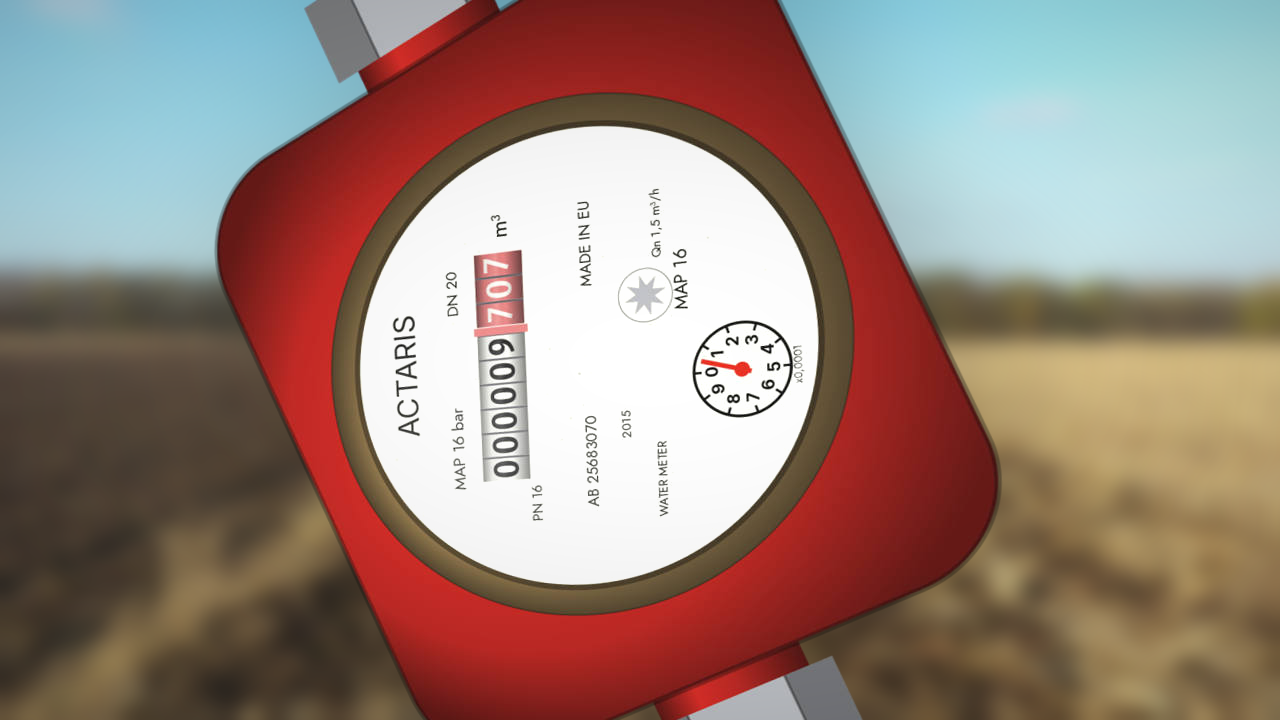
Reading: 9.7070 m³
